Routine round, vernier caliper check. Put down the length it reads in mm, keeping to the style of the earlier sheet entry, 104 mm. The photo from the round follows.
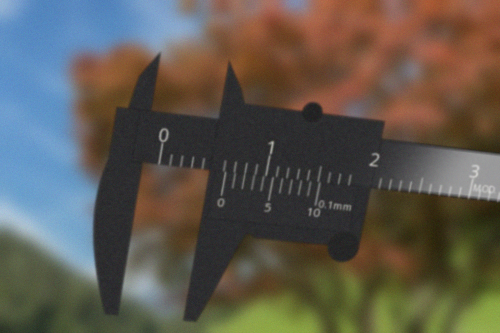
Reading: 6.2 mm
